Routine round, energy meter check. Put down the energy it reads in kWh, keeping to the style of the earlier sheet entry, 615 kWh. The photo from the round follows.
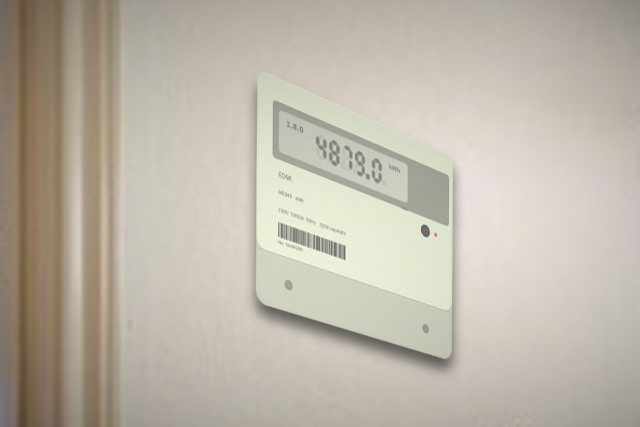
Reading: 4879.0 kWh
